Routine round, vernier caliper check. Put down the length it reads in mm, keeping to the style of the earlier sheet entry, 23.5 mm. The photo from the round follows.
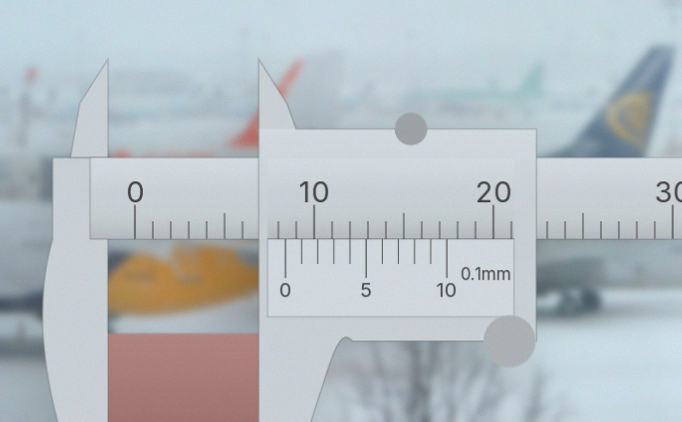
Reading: 8.4 mm
